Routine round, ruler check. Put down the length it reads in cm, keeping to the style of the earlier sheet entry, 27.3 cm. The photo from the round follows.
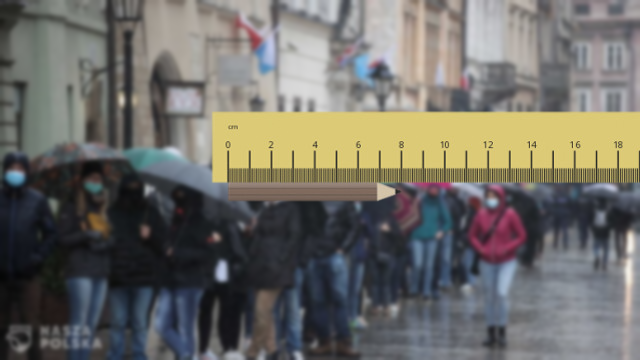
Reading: 8 cm
